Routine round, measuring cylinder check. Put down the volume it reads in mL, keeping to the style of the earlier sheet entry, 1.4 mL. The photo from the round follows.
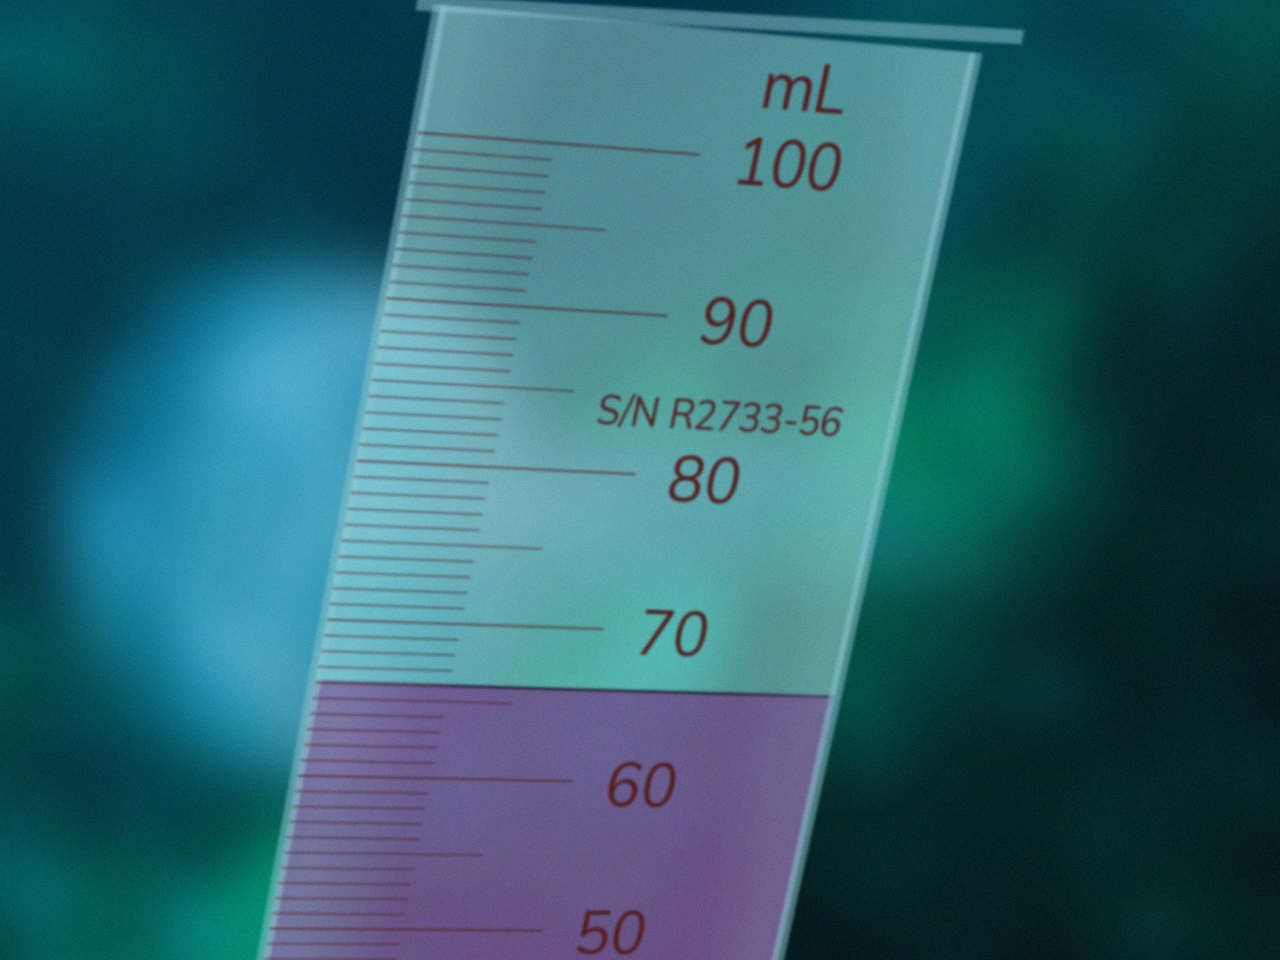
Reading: 66 mL
